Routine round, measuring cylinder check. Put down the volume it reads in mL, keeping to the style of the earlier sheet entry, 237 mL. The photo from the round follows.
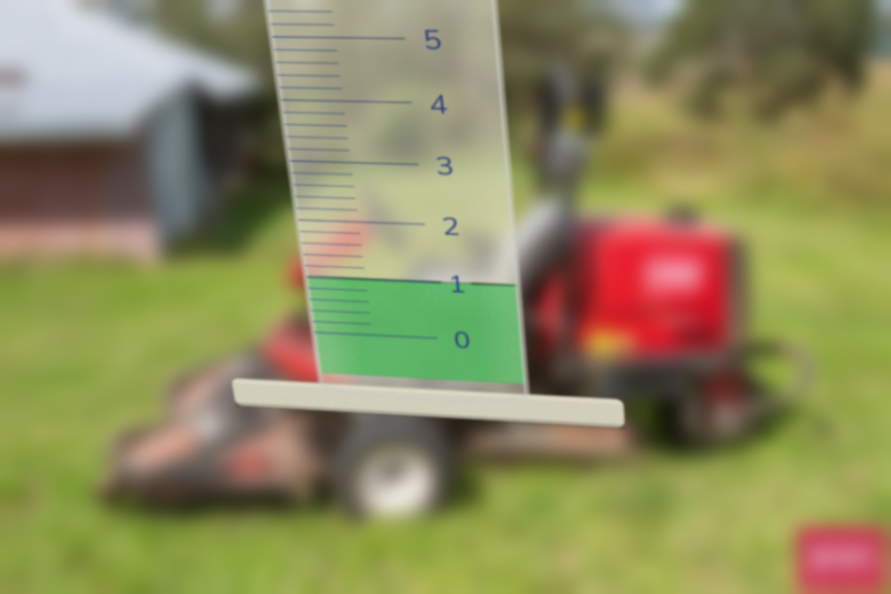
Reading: 1 mL
